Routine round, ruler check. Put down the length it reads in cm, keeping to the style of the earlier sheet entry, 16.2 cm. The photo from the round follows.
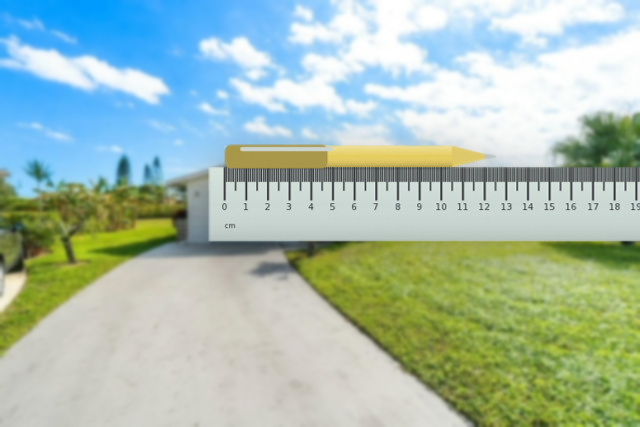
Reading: 12.5 cm
